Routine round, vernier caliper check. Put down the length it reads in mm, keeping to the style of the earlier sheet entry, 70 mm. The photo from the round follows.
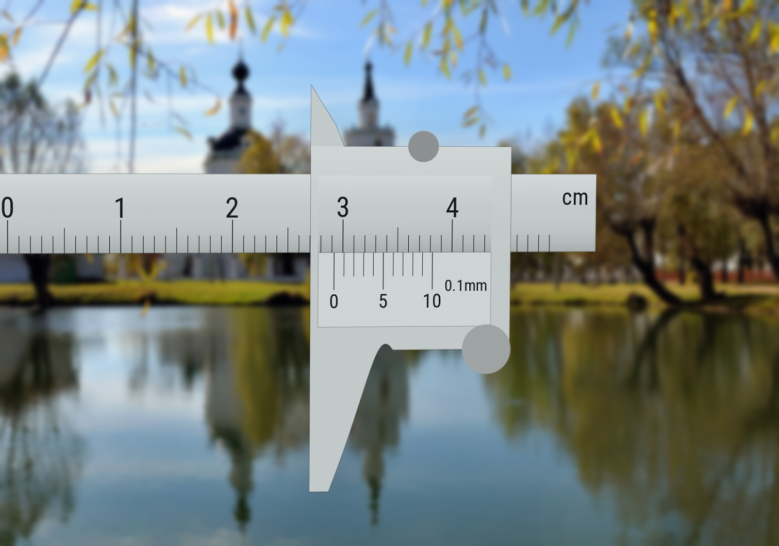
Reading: 29.2 mm
